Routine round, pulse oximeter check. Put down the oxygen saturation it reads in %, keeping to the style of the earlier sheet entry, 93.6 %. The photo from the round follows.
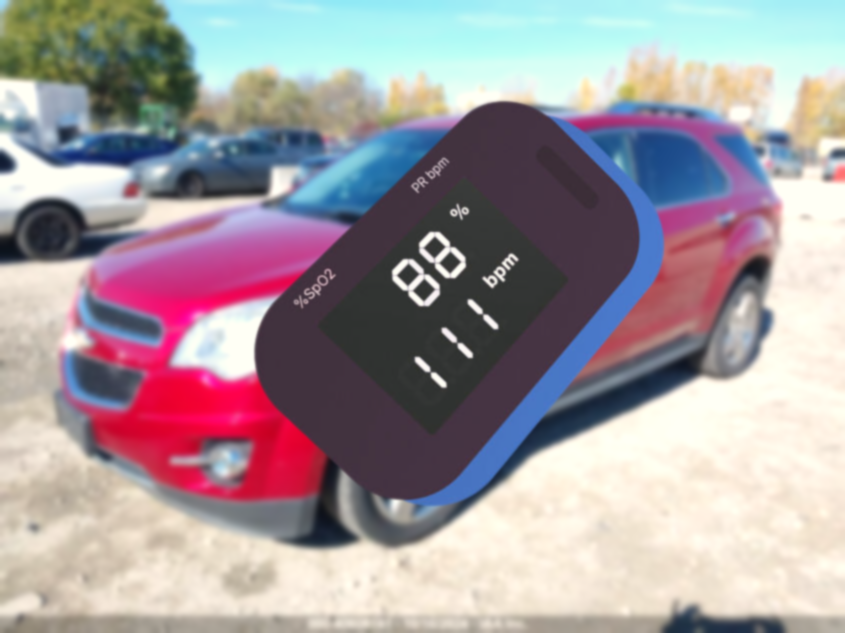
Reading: 88 %
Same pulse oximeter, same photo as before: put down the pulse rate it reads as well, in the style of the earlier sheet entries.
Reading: 111 bpm
